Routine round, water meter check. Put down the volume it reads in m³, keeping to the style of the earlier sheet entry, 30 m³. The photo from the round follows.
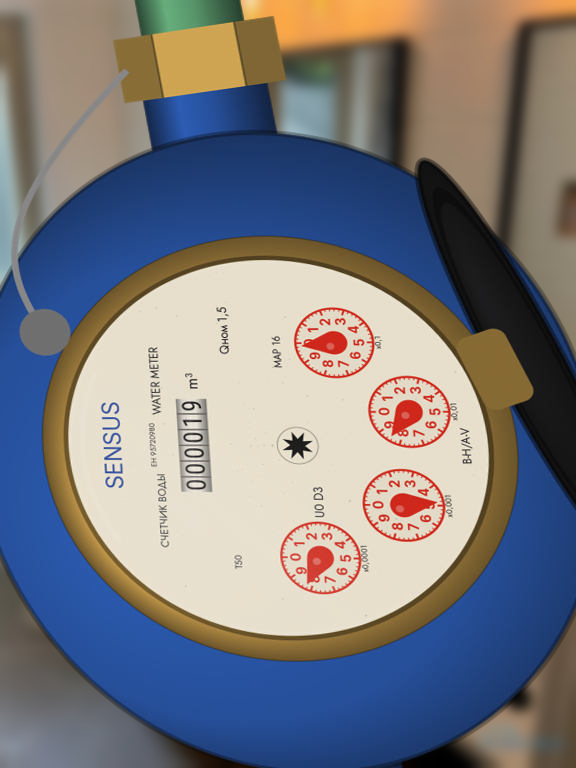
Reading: 18.9848 m³
